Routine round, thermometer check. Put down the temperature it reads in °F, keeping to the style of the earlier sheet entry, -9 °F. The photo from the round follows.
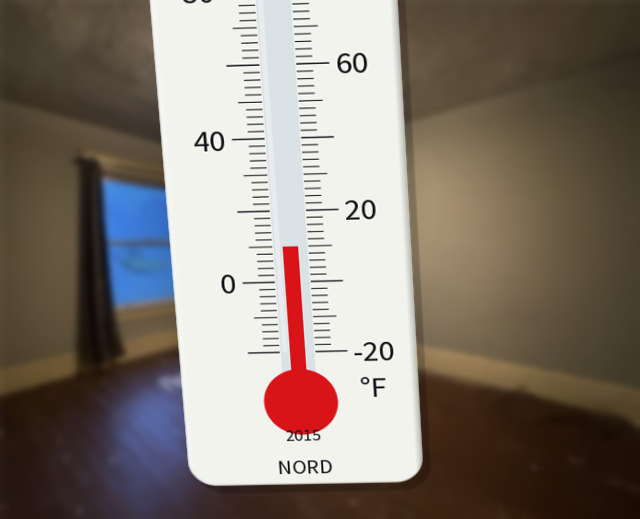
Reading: 10 °F
